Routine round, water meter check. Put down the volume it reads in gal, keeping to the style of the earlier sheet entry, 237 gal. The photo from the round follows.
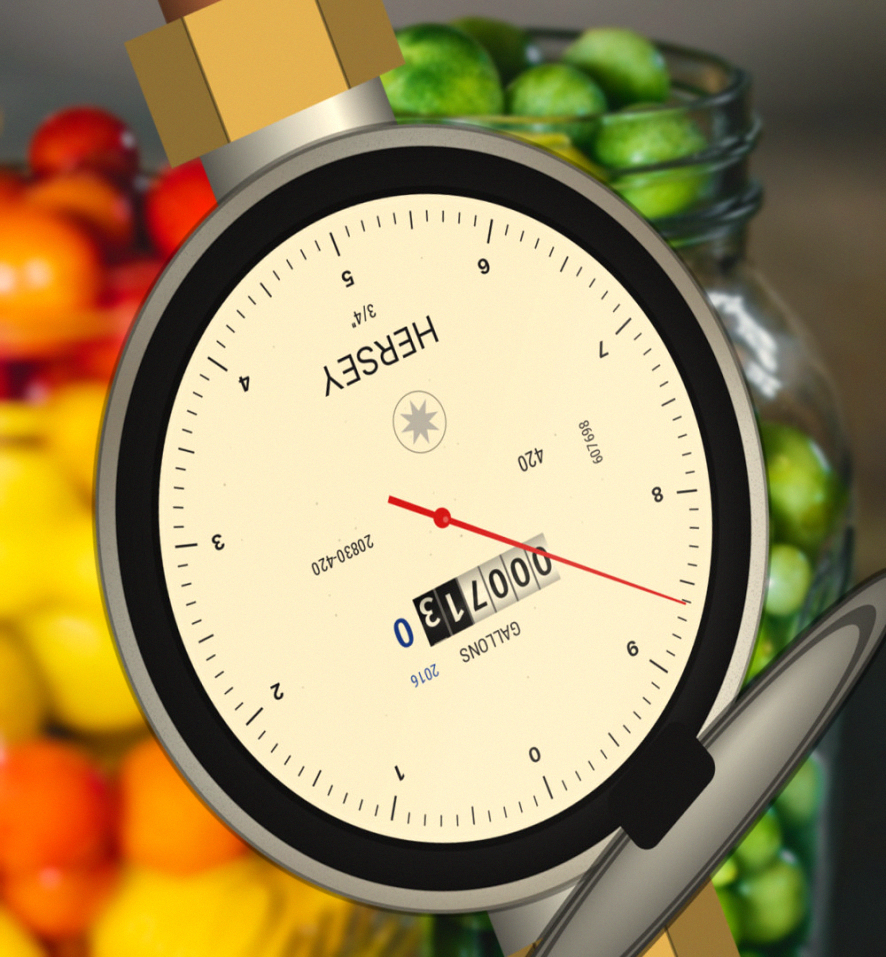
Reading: 7128.6 gal
